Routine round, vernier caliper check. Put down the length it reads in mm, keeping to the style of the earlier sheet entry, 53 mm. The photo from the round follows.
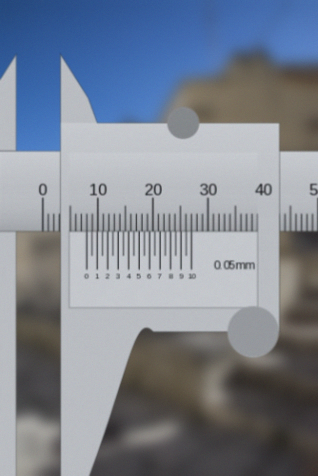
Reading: 8.0 mm
